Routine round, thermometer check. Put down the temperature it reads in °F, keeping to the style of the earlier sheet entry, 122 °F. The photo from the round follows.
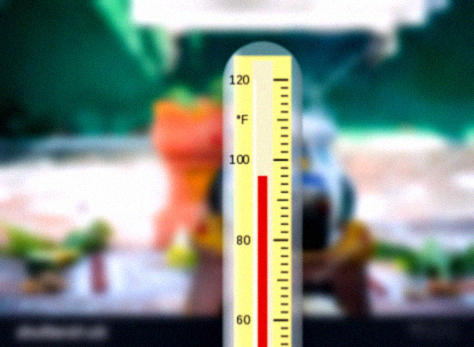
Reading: 96 °F
